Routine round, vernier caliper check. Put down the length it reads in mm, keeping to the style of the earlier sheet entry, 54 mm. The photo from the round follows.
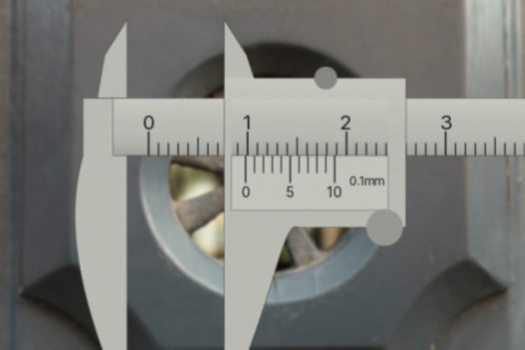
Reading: 9.8 mm
